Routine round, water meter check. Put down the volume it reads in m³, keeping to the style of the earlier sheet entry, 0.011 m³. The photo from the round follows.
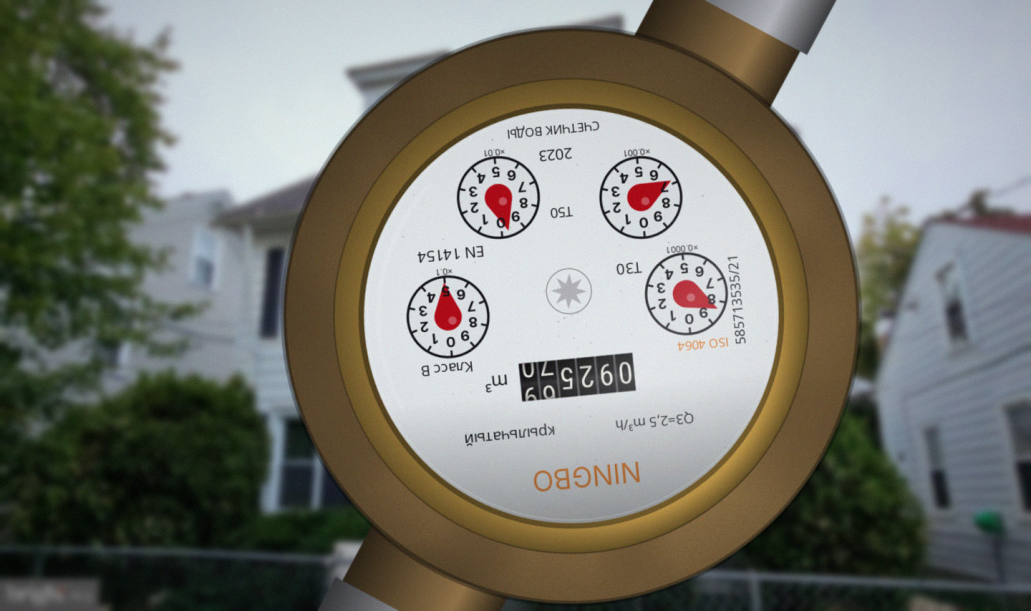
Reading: 92569.4968 m³
